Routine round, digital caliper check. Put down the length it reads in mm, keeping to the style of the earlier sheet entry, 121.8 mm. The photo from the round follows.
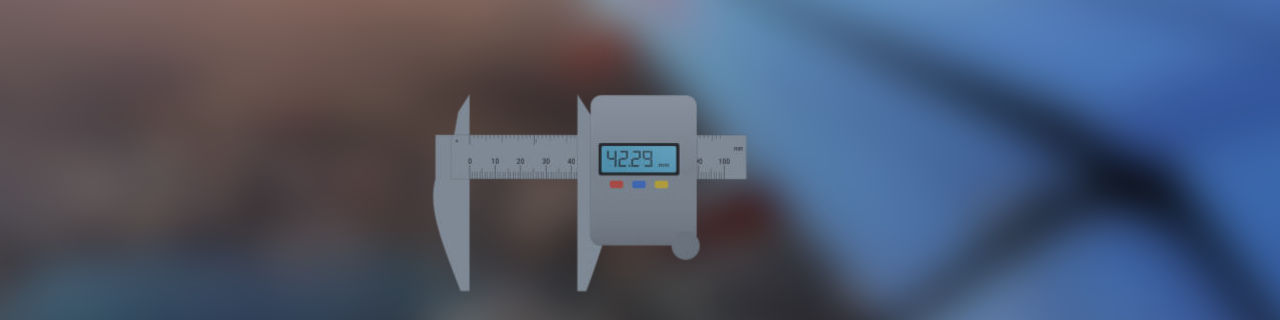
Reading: 42.29 mm
